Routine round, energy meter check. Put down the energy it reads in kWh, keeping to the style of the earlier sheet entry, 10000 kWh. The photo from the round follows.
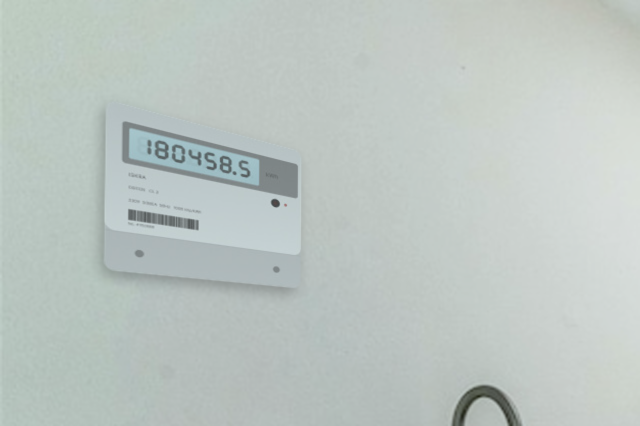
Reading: 180458.5 kWh
